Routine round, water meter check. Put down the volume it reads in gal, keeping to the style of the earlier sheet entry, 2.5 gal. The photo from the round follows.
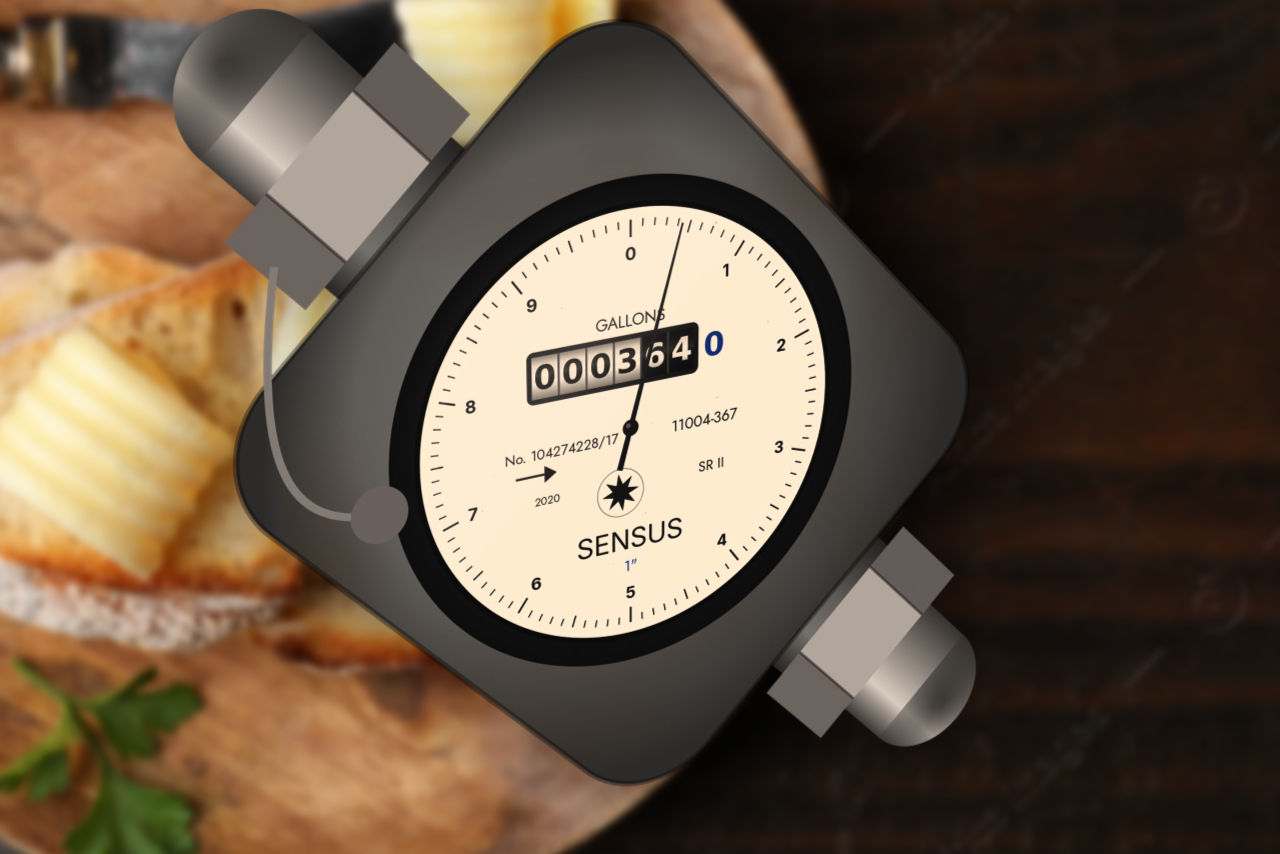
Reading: 3640.4 gal
